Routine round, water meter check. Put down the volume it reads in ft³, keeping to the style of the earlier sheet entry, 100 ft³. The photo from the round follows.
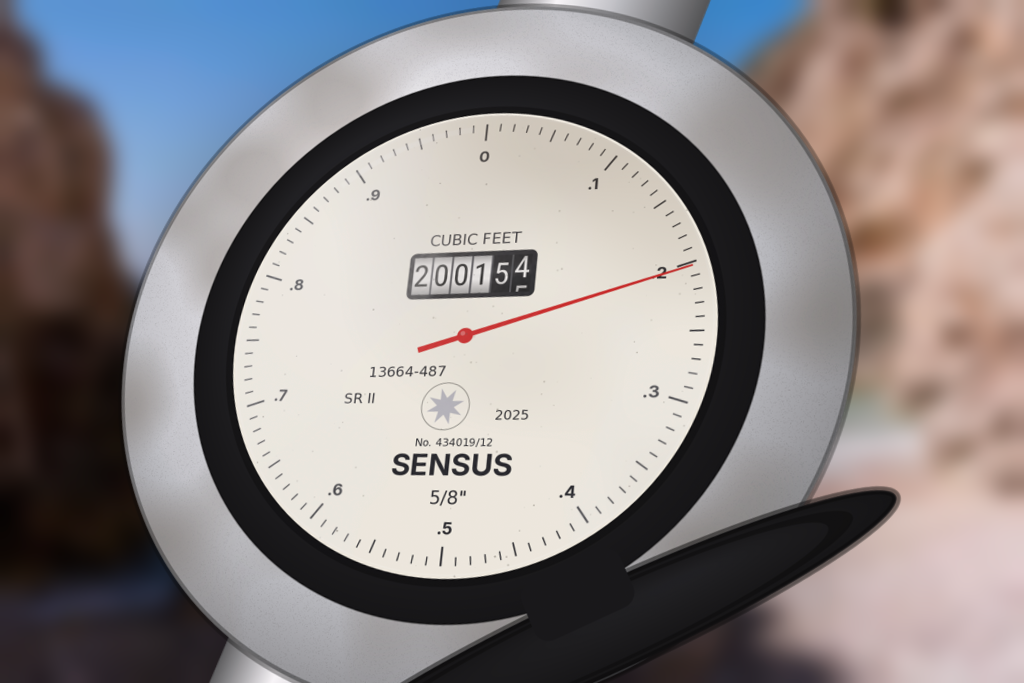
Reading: 200154.20 ft³
